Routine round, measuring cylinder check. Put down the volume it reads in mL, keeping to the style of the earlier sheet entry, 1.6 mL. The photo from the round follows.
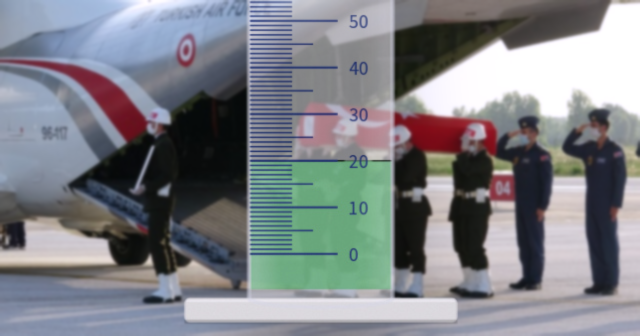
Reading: 20 mL
